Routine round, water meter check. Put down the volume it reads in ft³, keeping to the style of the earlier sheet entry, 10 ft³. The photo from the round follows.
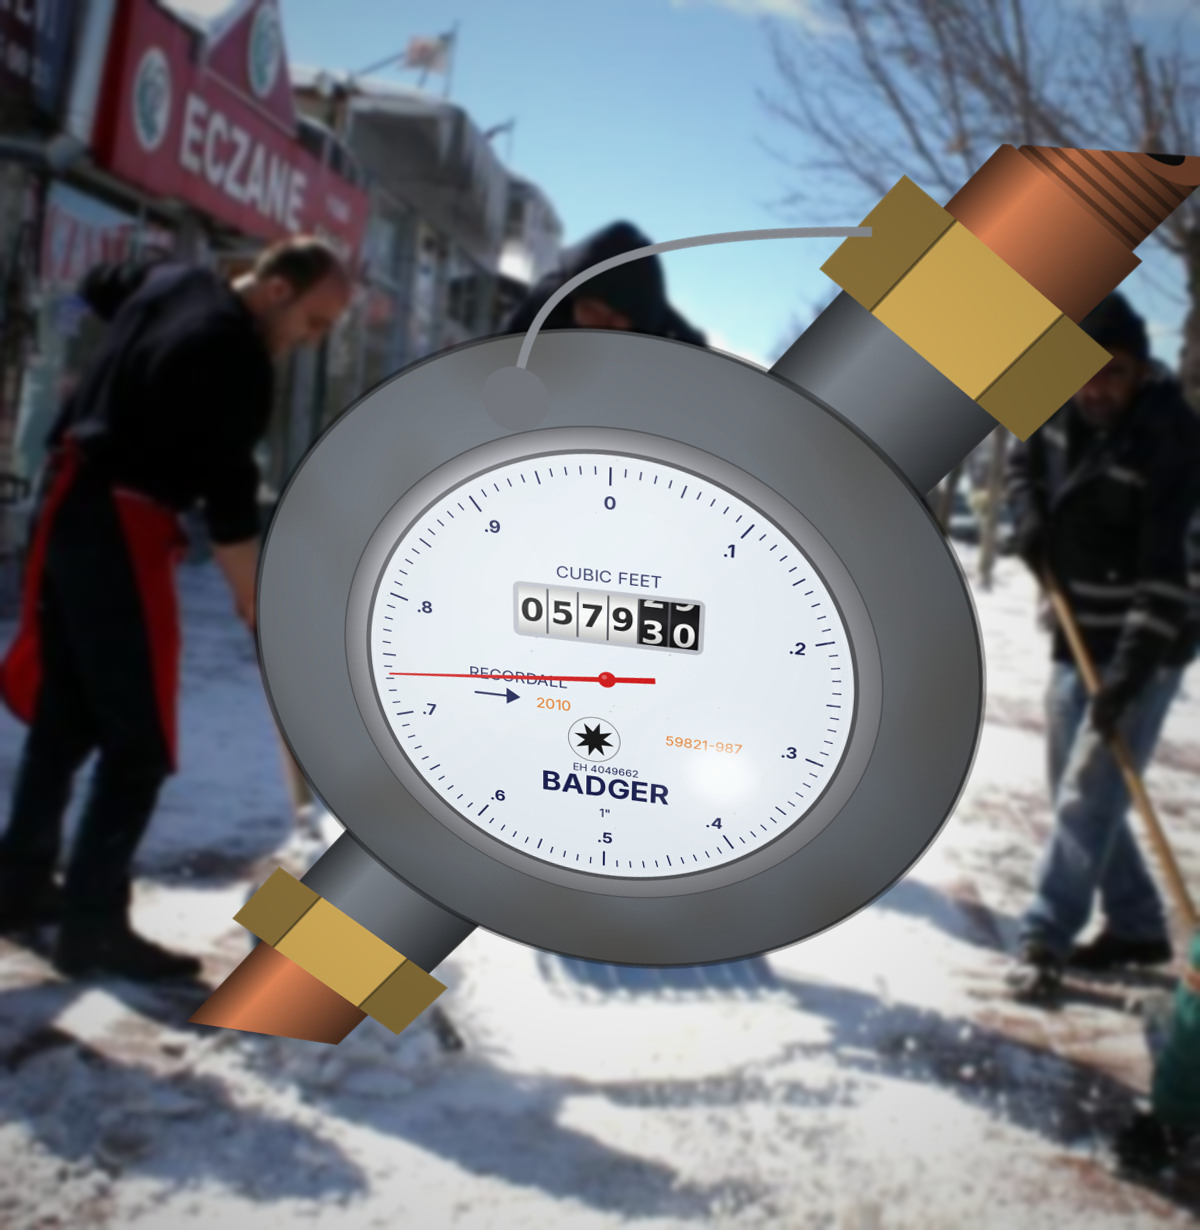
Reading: 57929.73 ft³
